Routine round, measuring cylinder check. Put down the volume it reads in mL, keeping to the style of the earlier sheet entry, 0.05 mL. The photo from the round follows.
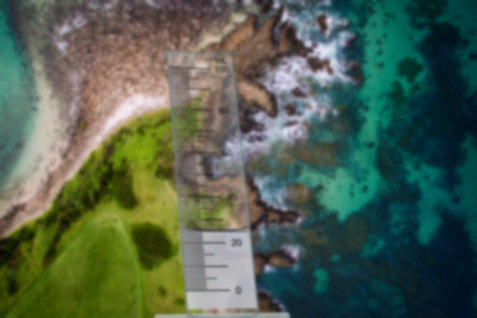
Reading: 25 mL
